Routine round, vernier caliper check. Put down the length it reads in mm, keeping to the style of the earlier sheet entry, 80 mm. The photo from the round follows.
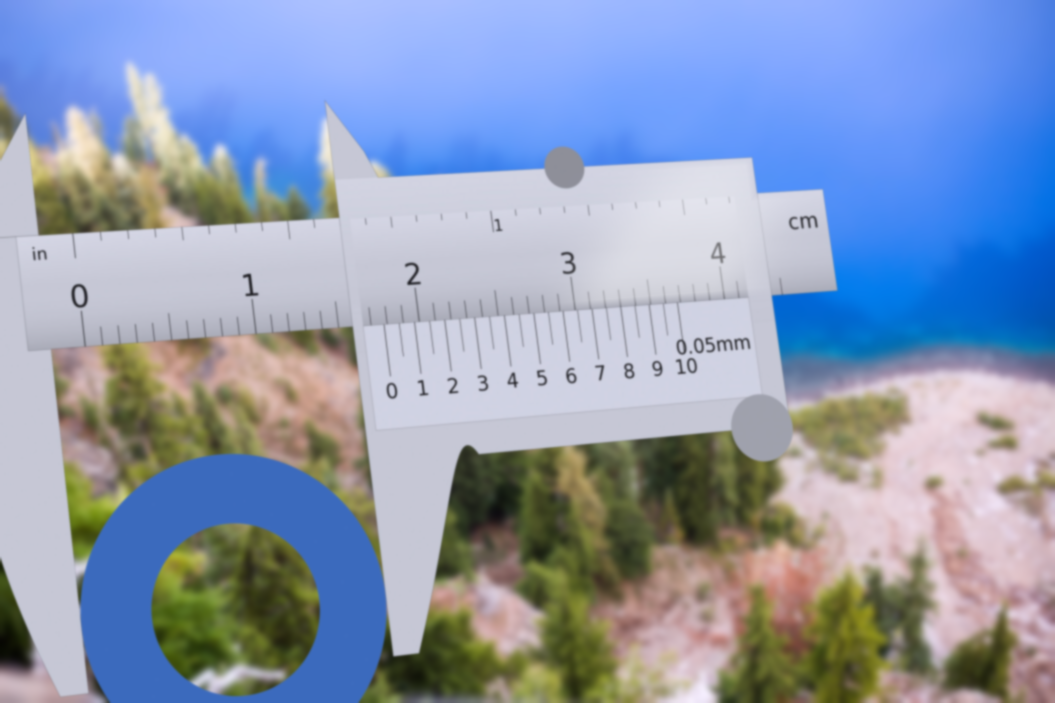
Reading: 17.8 mm
